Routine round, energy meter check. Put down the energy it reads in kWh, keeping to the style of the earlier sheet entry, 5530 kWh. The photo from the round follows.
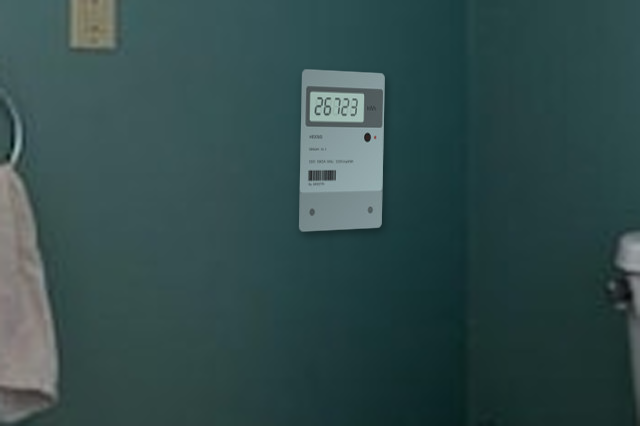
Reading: 26723 kWh
